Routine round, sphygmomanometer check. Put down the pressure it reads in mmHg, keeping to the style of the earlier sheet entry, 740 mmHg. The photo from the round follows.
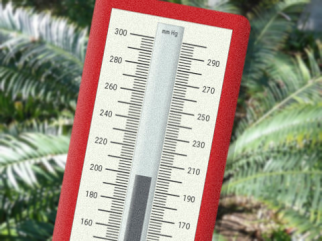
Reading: 200 mmHg
